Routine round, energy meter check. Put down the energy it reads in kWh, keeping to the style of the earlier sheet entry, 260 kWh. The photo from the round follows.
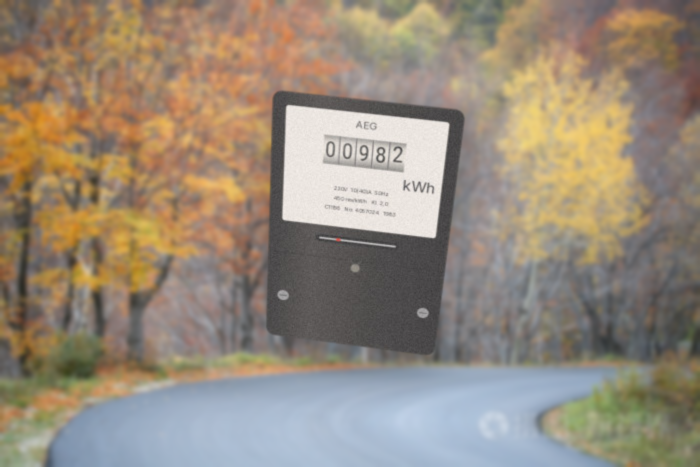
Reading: 982 kWh
